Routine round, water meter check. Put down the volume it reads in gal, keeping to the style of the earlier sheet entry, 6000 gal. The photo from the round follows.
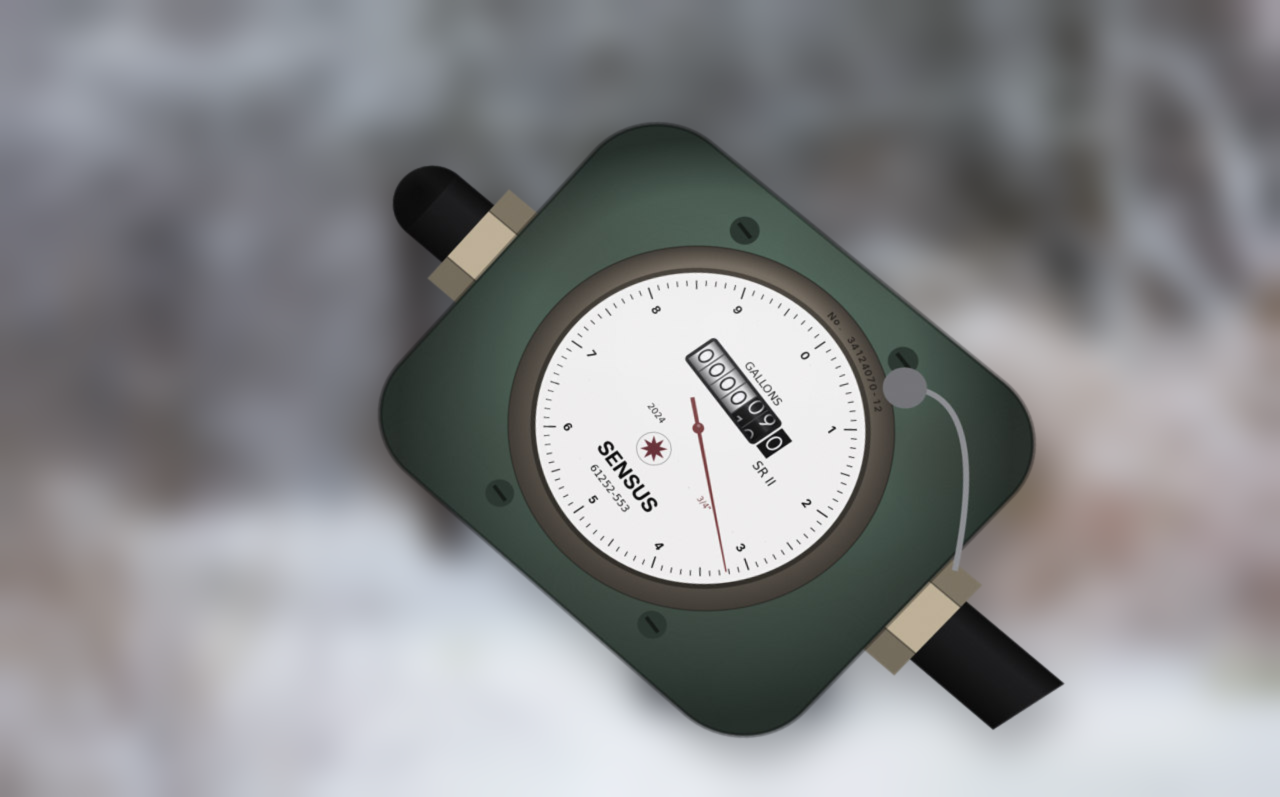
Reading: 93.2 gal
